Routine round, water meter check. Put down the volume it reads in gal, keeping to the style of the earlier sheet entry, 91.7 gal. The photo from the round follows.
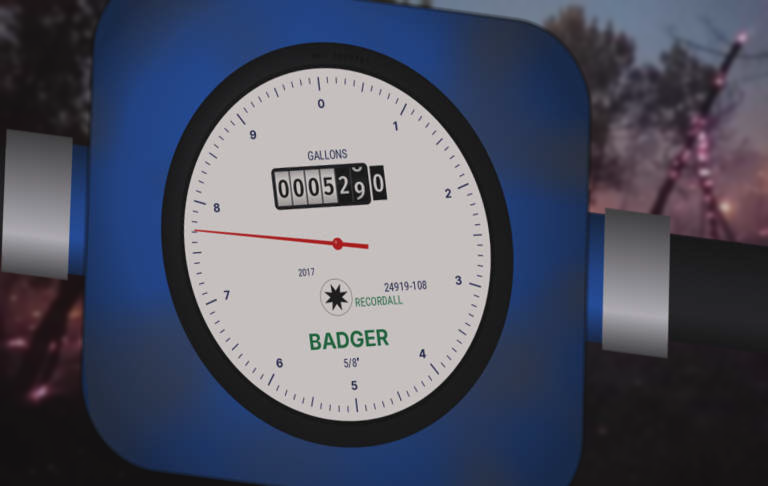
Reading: 5287.7 gal
